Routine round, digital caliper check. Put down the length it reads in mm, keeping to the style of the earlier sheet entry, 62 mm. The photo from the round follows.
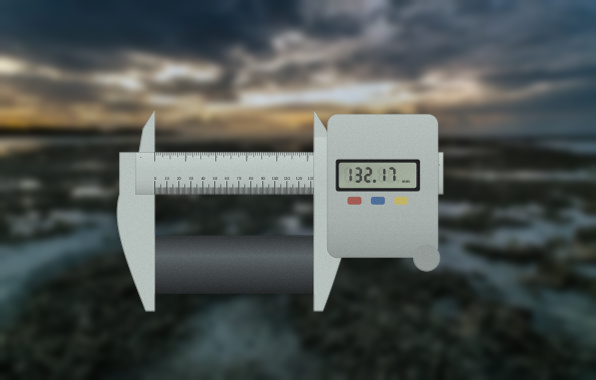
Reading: 132.17 mm
